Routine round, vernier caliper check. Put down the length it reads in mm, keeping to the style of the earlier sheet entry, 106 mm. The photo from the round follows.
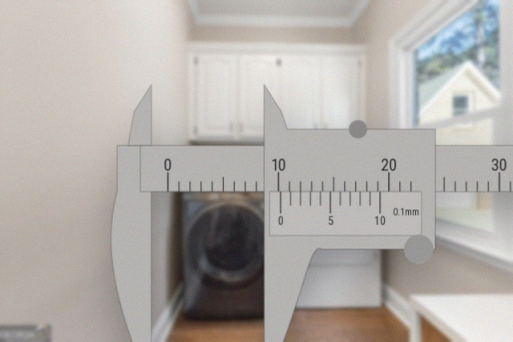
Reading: 10.2 mm
